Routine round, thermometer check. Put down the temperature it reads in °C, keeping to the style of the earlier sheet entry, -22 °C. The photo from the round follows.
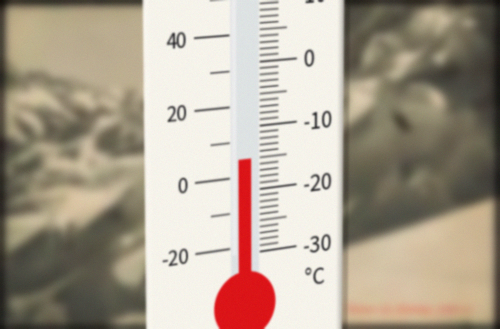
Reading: -15 °C
